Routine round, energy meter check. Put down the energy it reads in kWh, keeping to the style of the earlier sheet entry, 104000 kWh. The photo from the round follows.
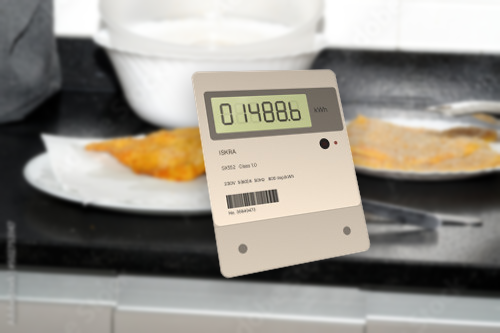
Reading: 1488.6 kWh
